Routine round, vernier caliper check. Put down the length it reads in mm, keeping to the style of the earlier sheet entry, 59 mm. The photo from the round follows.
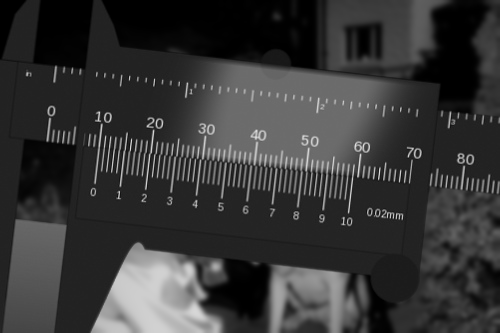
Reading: 10.0 mm
